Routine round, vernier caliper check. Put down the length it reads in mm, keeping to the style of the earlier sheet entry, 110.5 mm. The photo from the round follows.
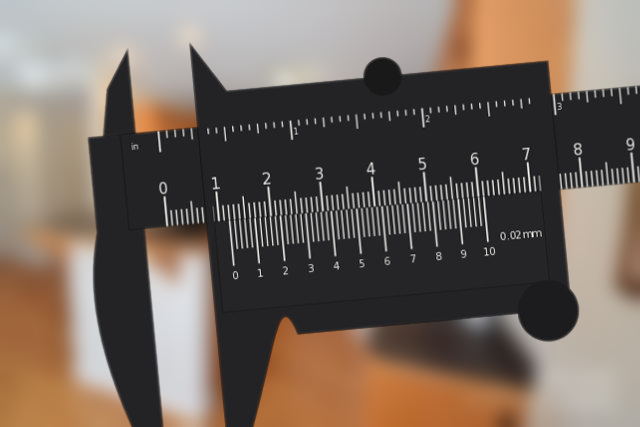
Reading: 12.0 mm
